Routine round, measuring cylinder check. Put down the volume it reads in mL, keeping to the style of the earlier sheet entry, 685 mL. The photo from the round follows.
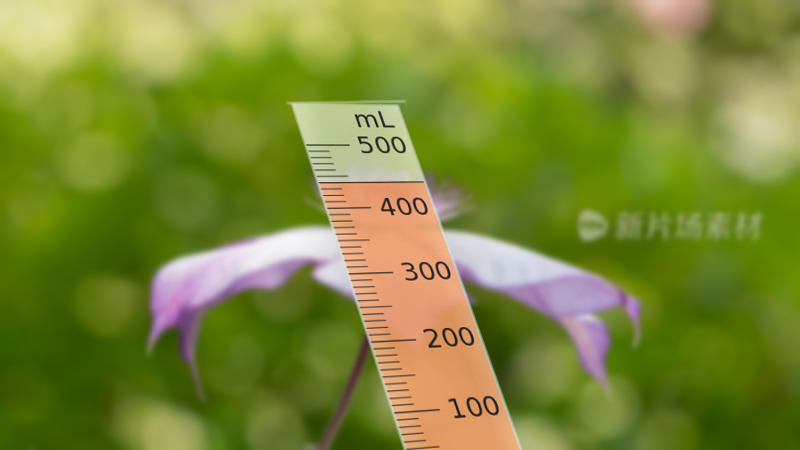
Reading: 440 mL
